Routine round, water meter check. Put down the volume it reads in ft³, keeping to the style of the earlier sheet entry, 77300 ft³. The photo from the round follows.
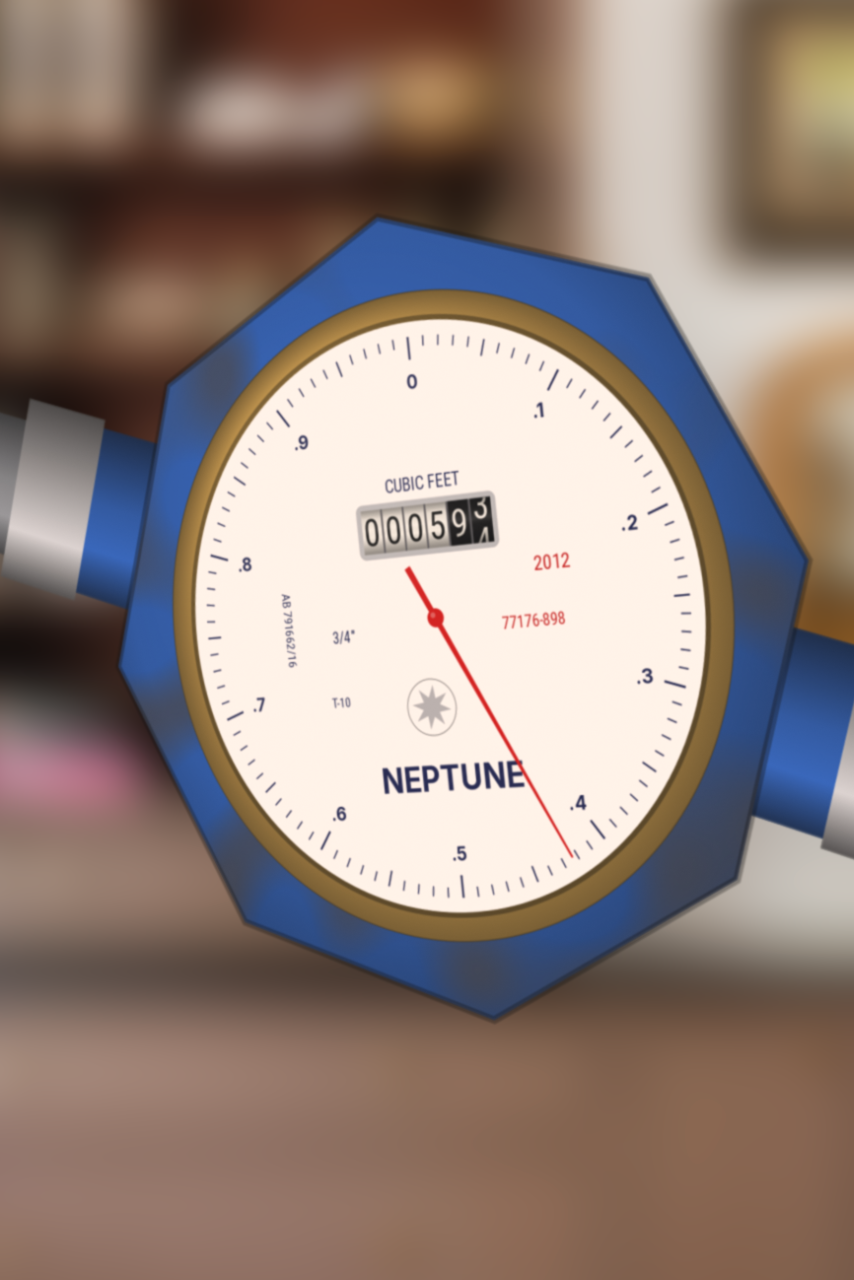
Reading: 593.42 ft³
